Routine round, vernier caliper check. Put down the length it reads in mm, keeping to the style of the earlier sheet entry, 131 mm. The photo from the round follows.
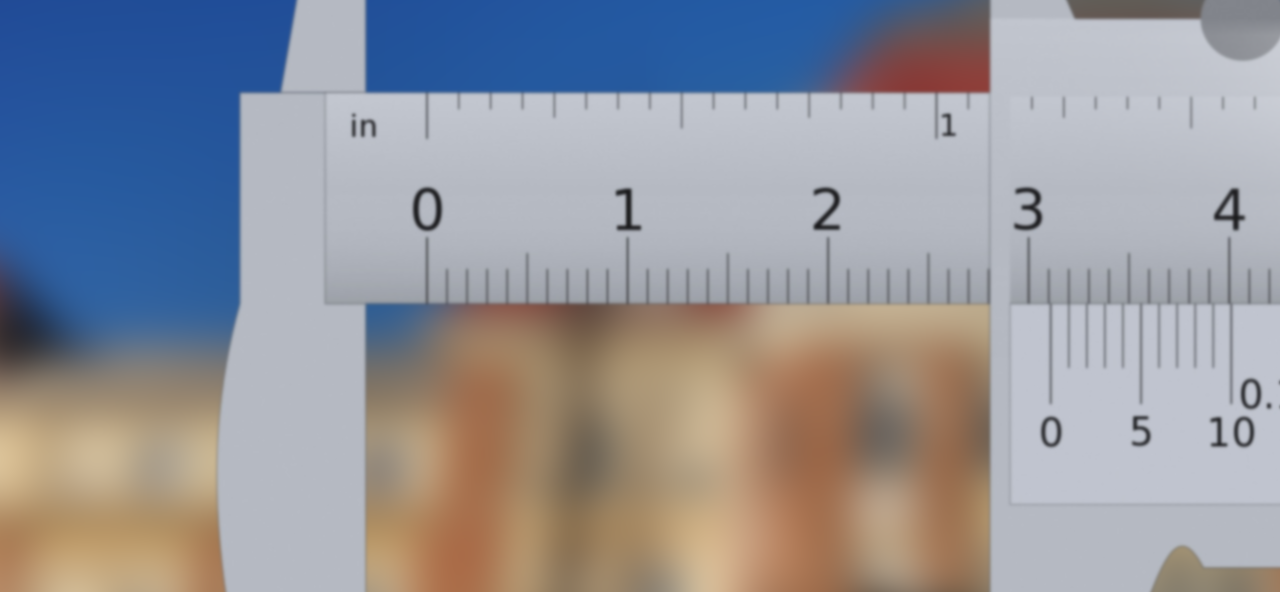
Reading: 31.1 mm
